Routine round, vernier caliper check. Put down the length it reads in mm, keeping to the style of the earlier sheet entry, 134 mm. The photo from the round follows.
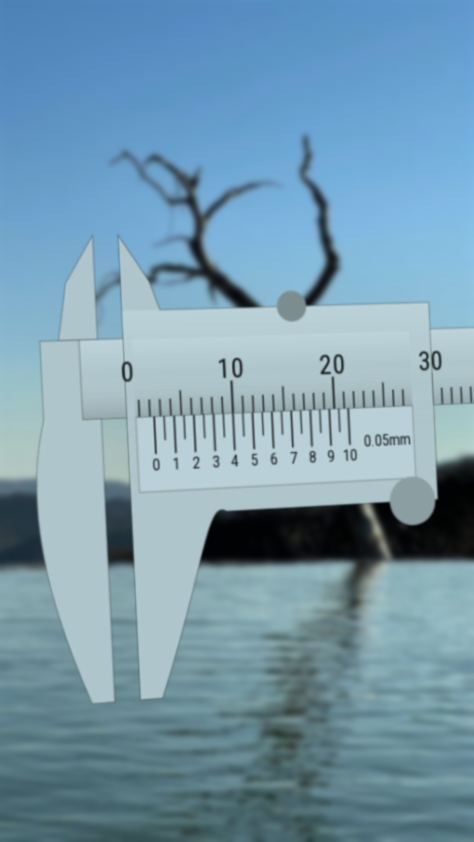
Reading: 2.4 mm
